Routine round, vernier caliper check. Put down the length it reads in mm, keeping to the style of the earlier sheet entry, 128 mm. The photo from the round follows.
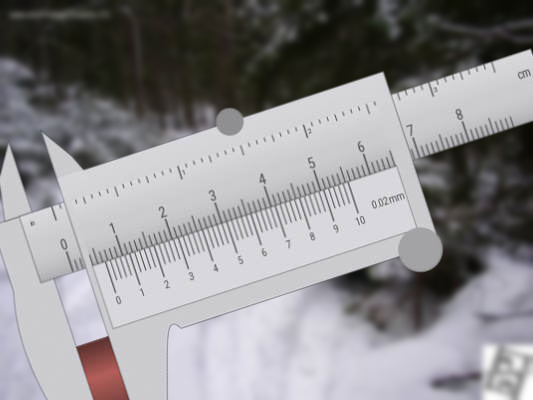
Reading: 6.5 mm
